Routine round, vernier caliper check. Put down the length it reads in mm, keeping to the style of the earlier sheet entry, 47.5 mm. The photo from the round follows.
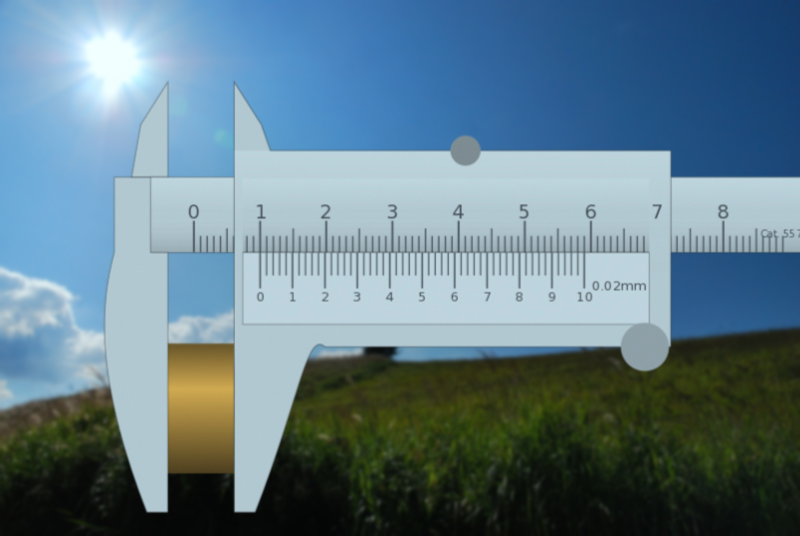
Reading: 10.0 mm
